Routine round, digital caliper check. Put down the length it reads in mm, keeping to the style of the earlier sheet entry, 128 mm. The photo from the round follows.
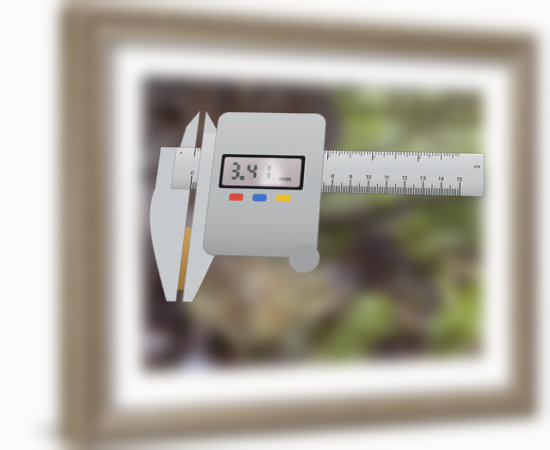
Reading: 3.41 mm
